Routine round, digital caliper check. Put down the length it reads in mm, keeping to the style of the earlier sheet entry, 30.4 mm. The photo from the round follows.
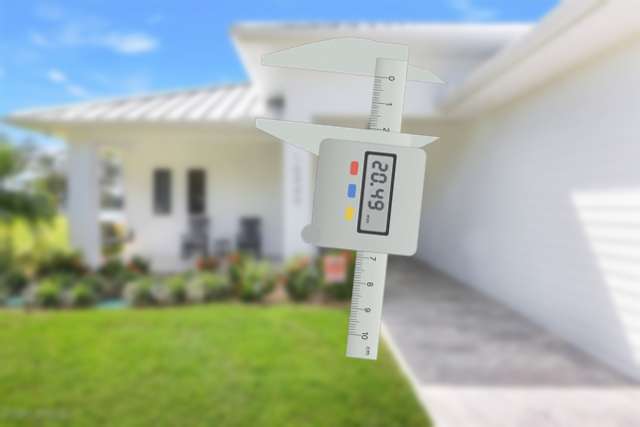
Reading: 20.49 mm
